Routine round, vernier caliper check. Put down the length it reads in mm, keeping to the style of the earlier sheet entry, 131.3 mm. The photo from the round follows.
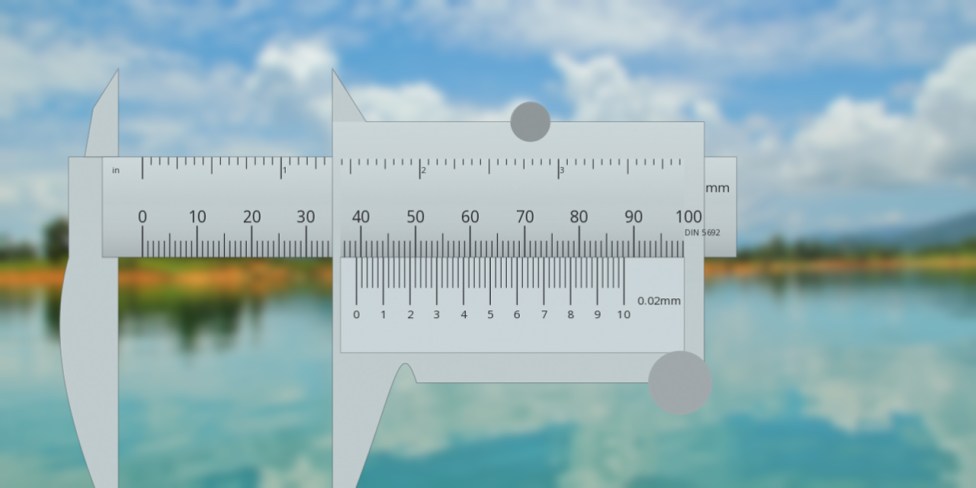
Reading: 39.2 mm
